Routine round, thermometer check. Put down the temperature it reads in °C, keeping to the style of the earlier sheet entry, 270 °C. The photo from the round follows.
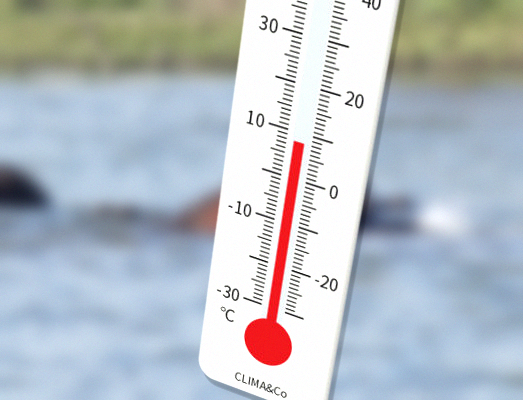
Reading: 8 °C
